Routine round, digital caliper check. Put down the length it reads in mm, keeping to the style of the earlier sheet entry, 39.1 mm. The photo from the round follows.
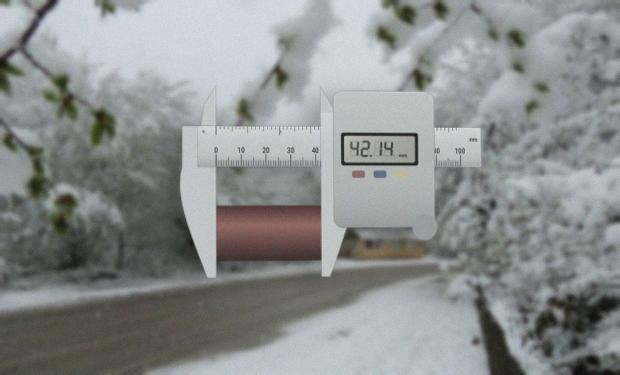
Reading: 42.14 mm
